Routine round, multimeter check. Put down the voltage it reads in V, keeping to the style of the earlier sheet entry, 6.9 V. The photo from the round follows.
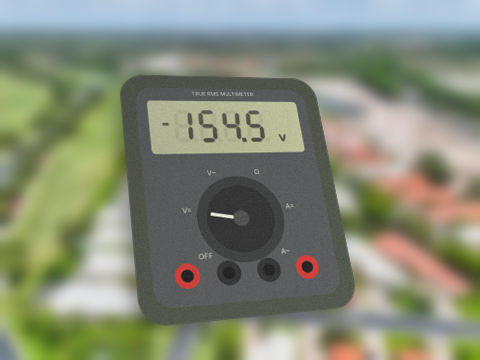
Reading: -154.5 V
